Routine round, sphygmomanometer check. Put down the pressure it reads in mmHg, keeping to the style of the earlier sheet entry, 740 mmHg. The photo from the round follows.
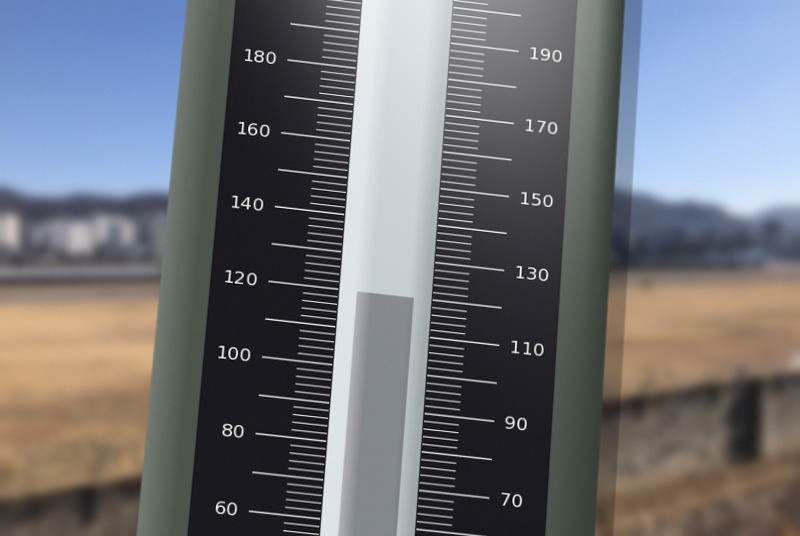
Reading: 120 mmHg
